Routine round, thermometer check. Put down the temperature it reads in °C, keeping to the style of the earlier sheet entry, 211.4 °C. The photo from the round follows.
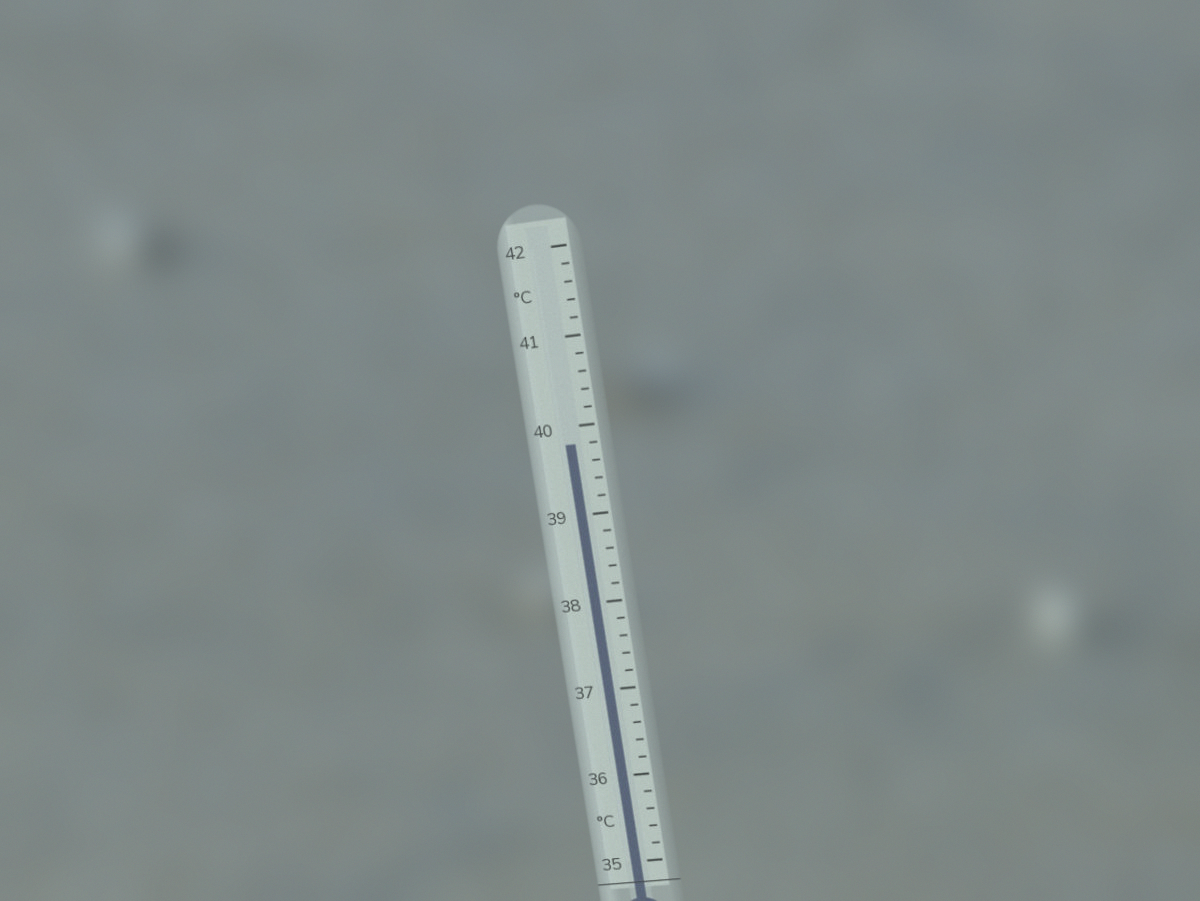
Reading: 39.8 °C
